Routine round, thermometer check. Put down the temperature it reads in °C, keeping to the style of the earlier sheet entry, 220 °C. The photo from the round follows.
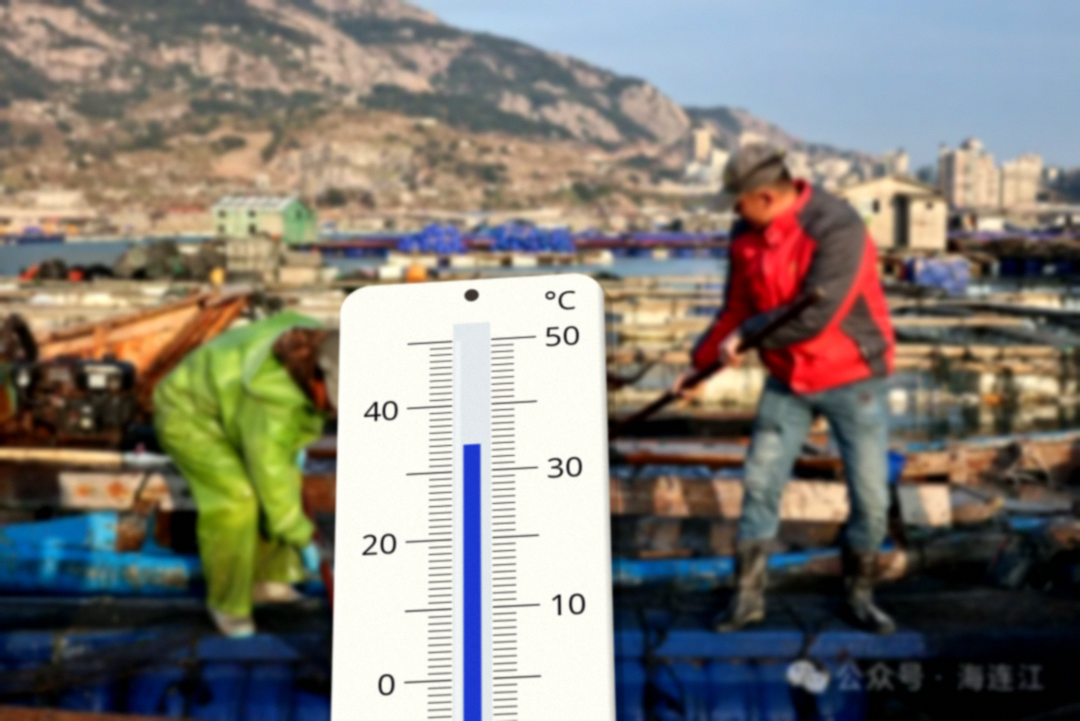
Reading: 34 °C
